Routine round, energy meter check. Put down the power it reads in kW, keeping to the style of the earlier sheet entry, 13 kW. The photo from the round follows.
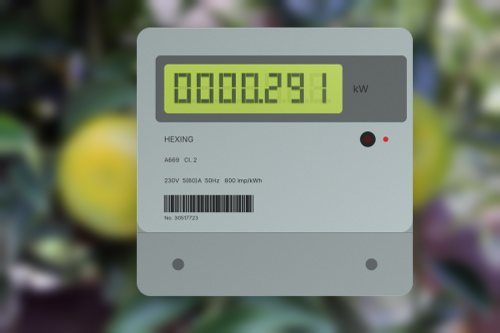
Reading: 0.291 kW
